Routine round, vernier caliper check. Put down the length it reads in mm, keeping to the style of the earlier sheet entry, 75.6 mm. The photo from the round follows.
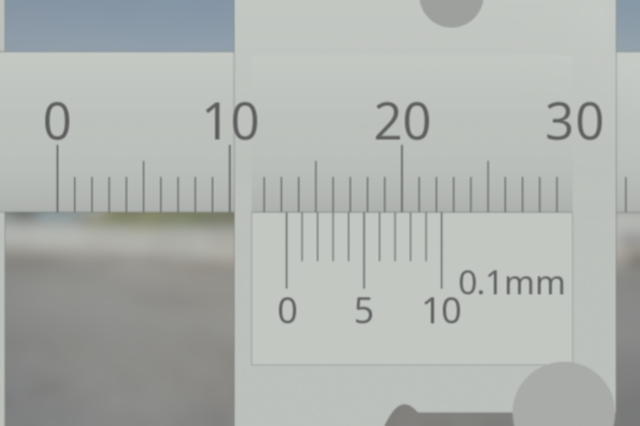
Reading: 13.3 mm
